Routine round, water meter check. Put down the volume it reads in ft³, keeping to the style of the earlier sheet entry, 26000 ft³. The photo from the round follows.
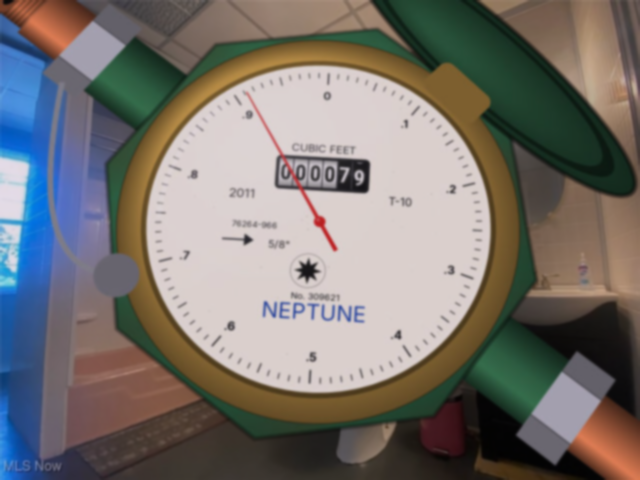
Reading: 78.91 ft³
